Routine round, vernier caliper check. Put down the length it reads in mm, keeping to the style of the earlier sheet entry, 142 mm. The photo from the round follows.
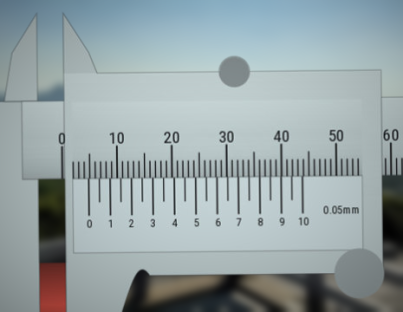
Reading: 4.8 mm
